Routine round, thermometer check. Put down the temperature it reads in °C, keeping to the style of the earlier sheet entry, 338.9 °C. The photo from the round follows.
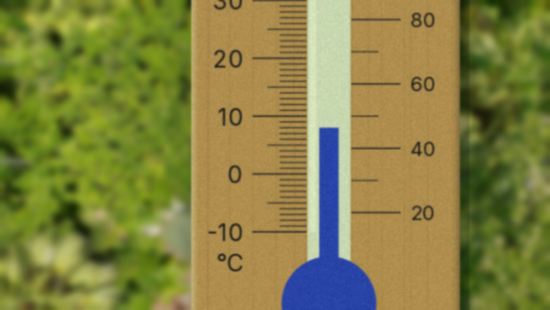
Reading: 8 °C
